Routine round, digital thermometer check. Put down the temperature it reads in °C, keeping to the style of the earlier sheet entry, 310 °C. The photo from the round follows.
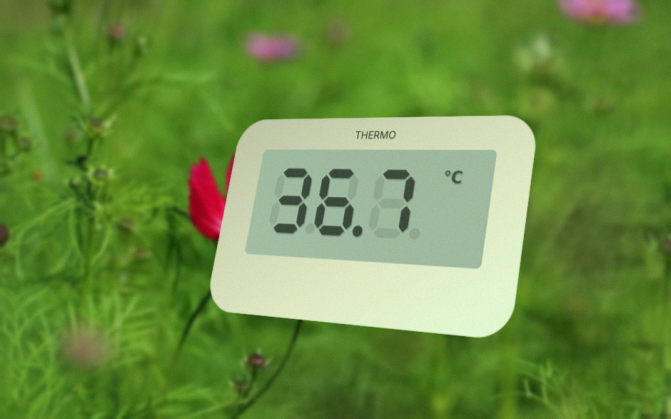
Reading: 36.7 °C
